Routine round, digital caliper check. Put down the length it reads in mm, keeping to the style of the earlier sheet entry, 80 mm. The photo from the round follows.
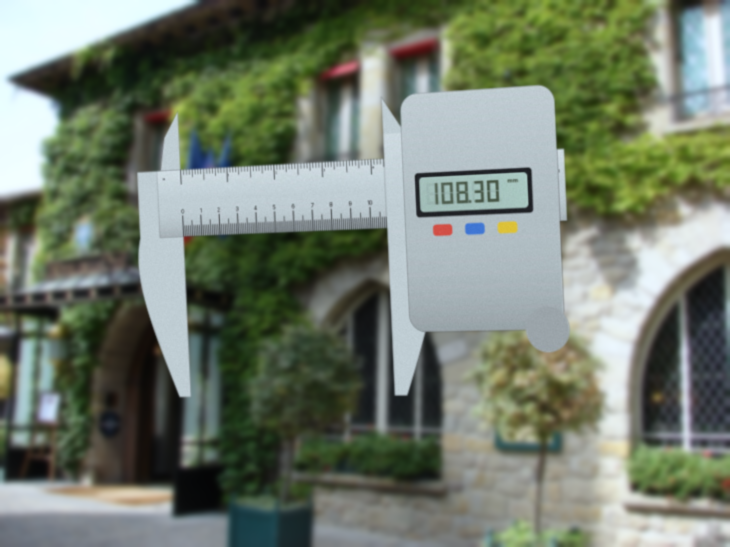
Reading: 108.30 mm
